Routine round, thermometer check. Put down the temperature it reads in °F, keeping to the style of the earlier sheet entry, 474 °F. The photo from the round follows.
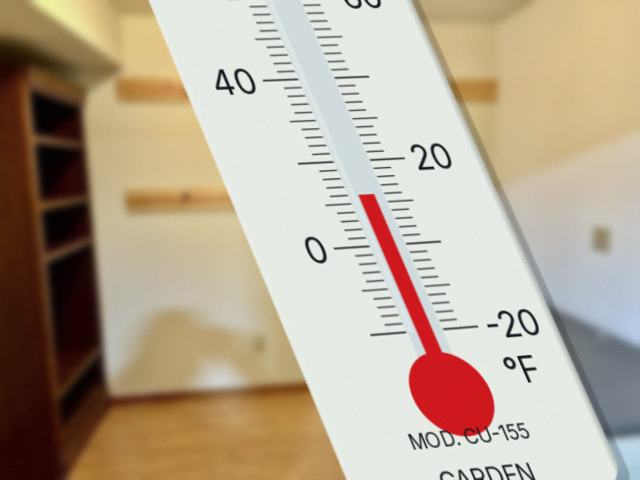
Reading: 12 °F
